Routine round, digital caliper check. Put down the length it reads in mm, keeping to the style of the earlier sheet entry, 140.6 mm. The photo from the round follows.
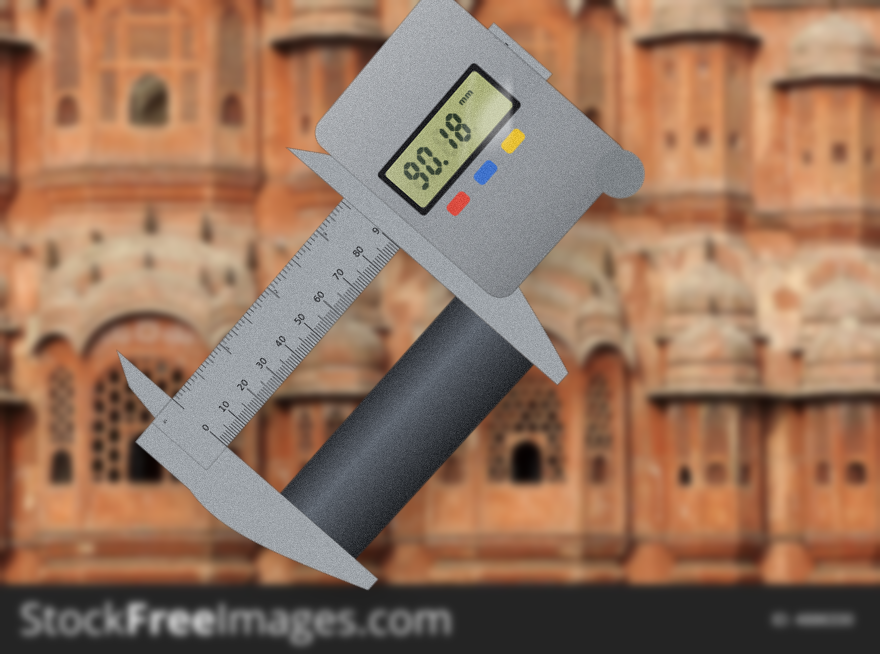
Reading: 90.18 mm
